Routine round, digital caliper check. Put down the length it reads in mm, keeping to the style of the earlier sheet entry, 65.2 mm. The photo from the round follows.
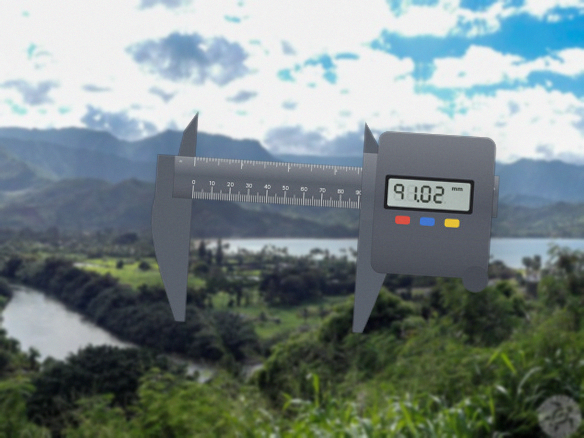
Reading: 91.02 mm
